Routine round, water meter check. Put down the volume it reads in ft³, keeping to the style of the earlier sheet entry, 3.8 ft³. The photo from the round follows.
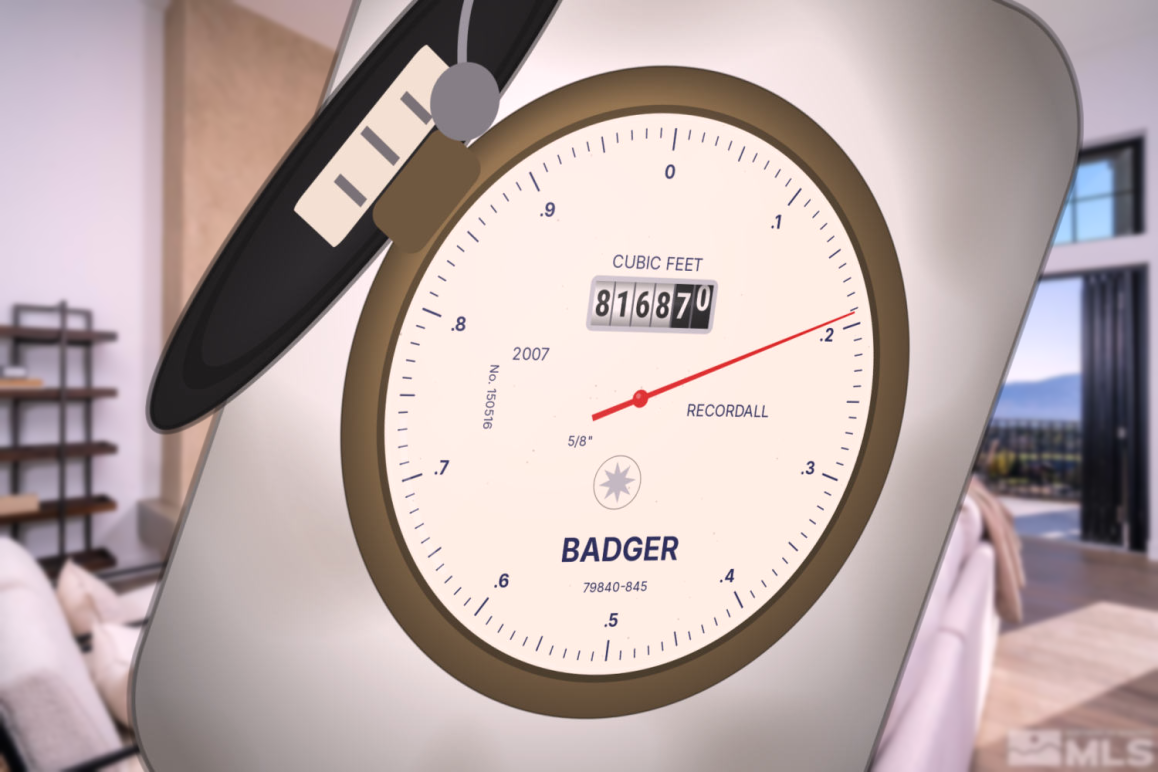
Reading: 816870.19 ft³
